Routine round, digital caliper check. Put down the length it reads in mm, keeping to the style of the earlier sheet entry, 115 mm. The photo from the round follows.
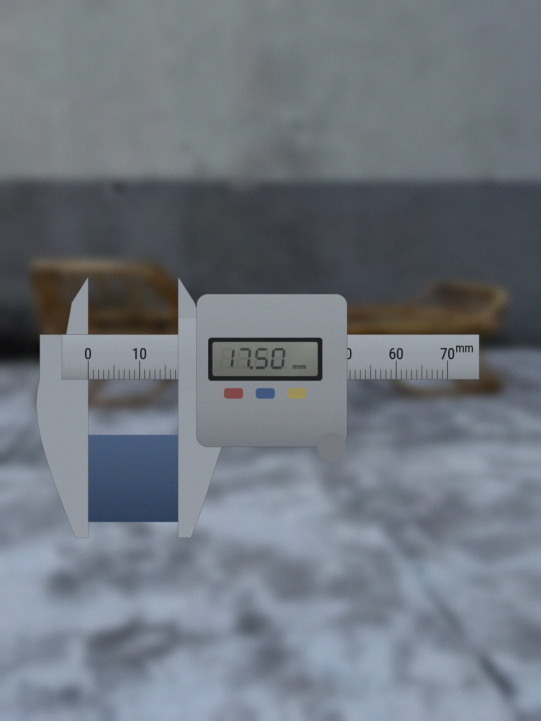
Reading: 17.50 mm
